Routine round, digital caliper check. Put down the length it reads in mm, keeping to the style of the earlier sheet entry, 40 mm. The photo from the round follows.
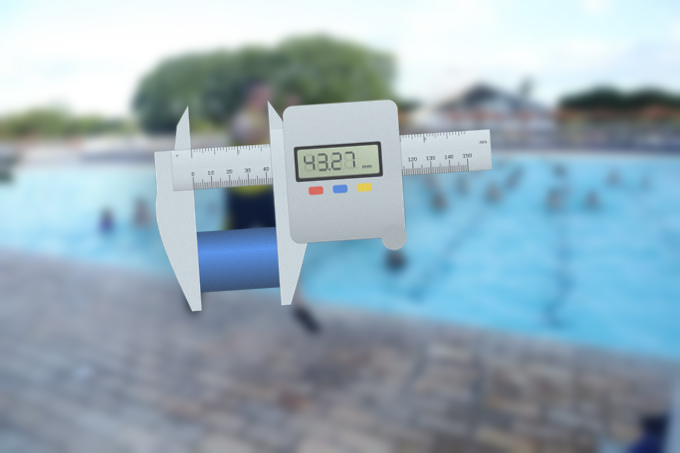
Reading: 43.27 mm
